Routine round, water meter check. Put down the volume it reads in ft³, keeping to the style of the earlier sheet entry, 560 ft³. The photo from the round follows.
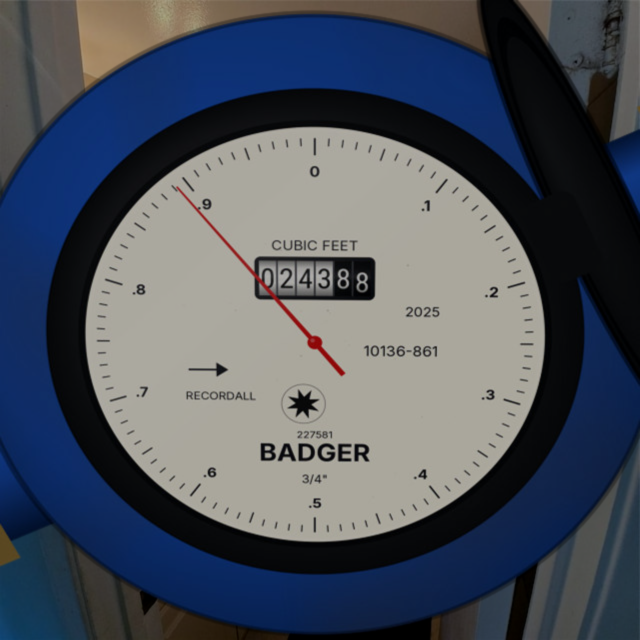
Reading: 24387.89 ft³
